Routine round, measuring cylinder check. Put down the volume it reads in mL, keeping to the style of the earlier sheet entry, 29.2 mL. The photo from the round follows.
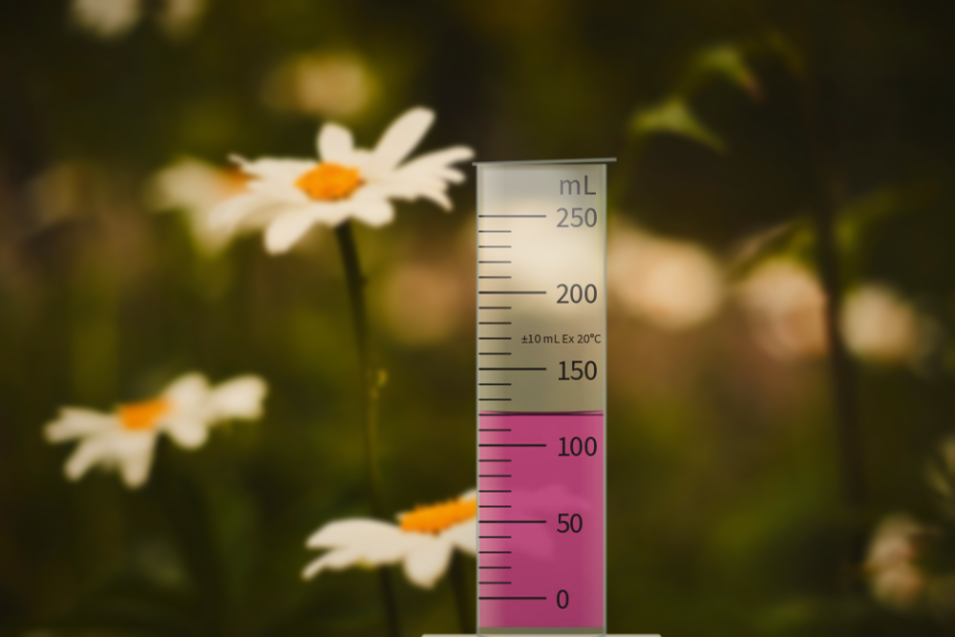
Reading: 120 mL
